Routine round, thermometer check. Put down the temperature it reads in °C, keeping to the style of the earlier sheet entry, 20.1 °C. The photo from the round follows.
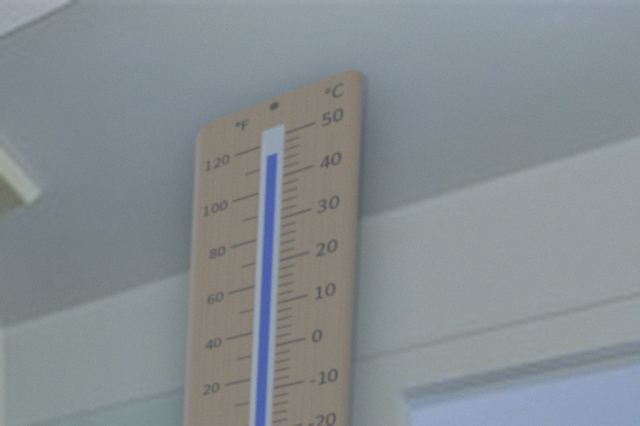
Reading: 46 °C
